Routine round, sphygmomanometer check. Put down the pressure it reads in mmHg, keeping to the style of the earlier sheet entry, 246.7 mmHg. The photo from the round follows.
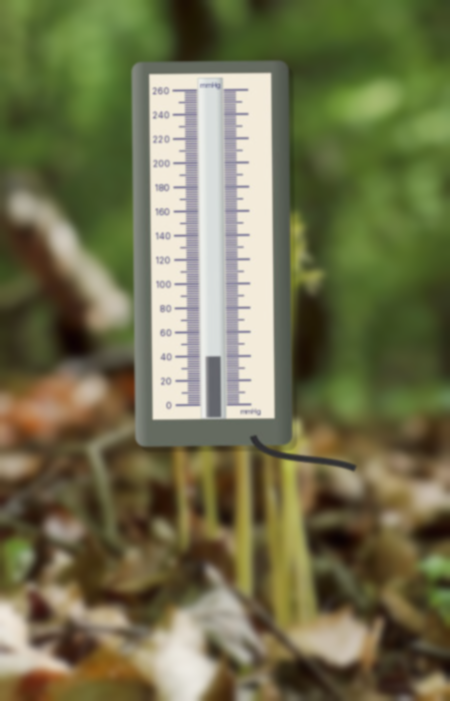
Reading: 40 mmHg
